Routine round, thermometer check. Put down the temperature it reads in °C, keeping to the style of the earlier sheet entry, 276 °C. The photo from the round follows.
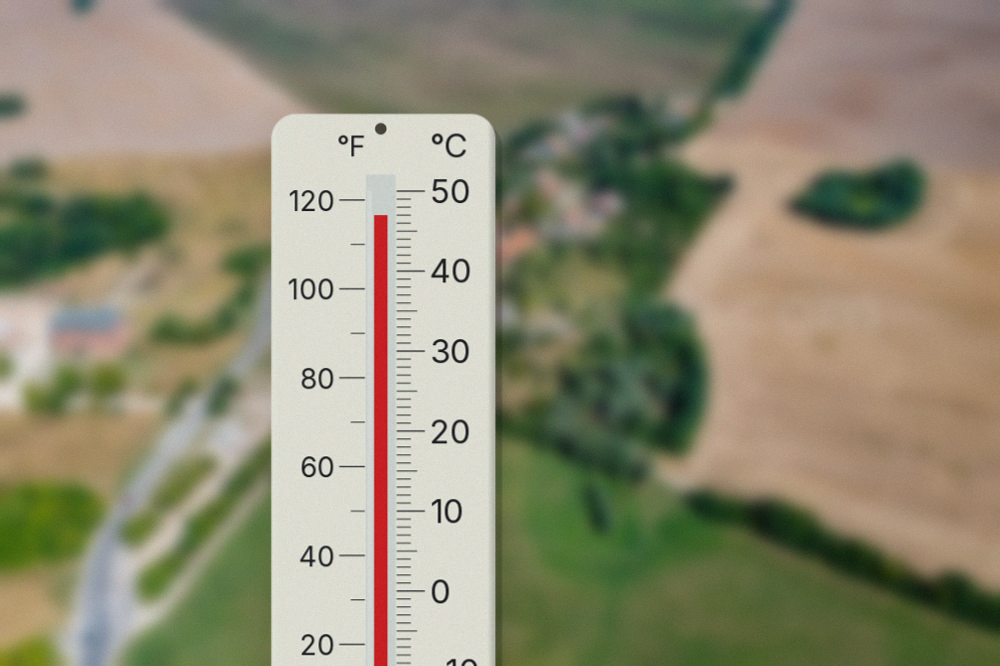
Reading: 47 °C
